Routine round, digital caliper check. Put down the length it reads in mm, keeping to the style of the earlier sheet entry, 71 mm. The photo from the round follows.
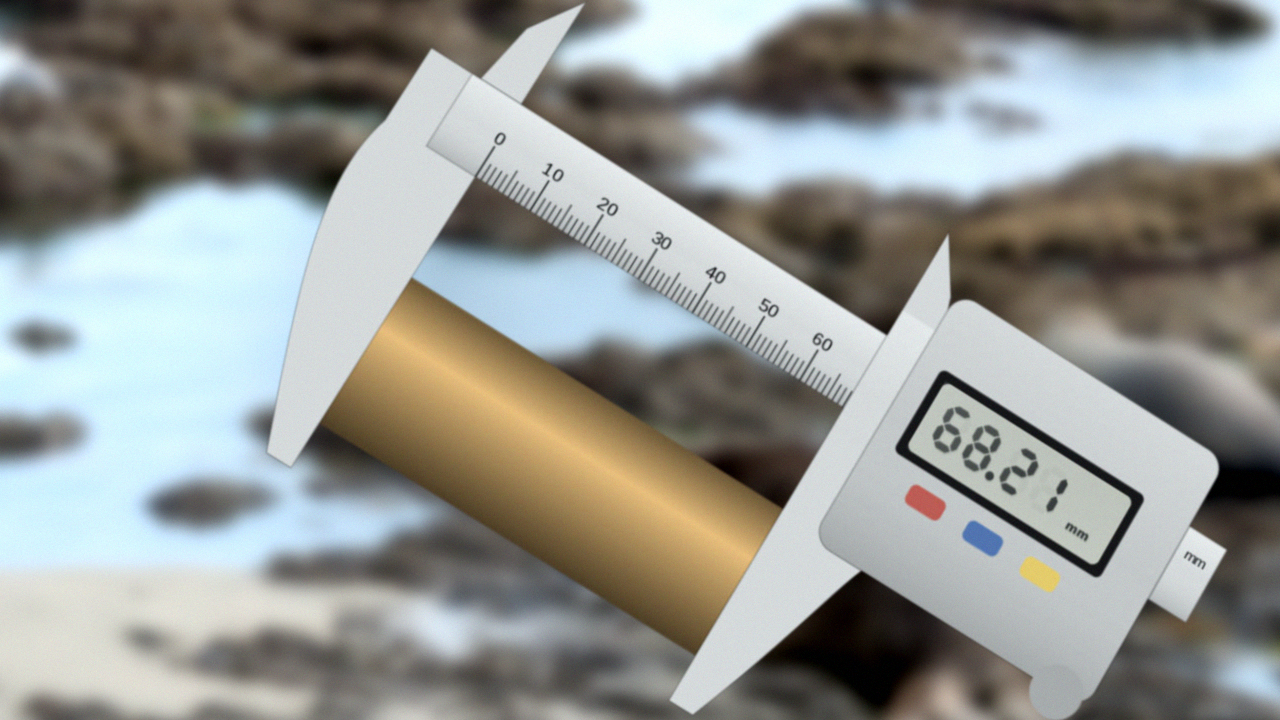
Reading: 68.21 mm
